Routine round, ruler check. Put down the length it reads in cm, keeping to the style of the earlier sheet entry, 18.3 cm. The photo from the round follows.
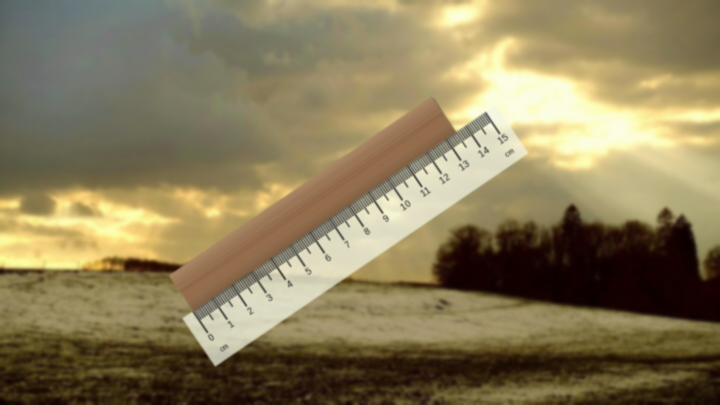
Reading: 13.5 cm
